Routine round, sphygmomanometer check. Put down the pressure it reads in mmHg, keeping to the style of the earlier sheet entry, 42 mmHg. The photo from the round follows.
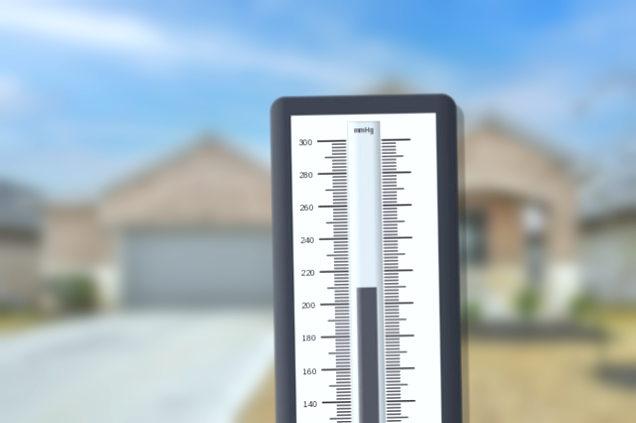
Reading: 210 mmHg
